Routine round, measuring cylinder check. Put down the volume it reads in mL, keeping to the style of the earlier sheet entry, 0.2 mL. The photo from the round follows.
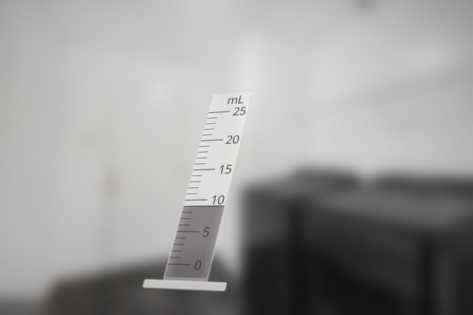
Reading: 9 mL
